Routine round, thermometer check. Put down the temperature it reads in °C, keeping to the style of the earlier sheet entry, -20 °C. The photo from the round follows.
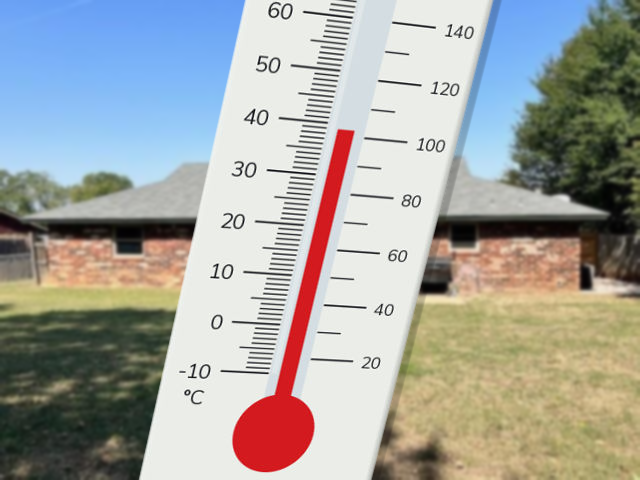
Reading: 39 °C
